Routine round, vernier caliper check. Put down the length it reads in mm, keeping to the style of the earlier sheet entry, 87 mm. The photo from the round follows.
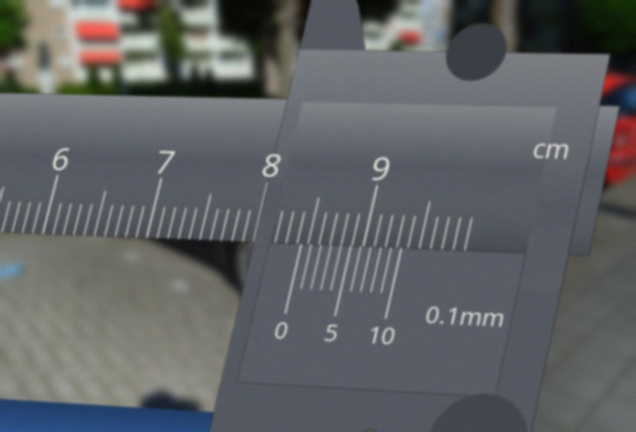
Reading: 84.4 mm
